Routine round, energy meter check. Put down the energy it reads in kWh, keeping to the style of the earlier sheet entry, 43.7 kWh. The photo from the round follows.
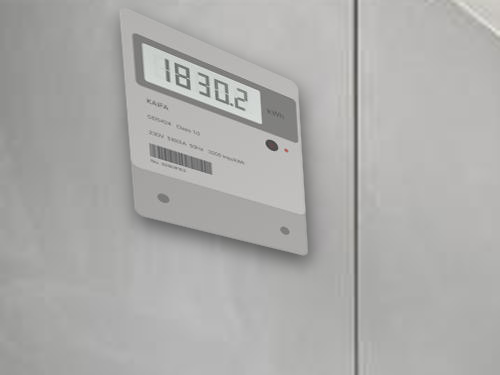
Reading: 1830.2 kWh
